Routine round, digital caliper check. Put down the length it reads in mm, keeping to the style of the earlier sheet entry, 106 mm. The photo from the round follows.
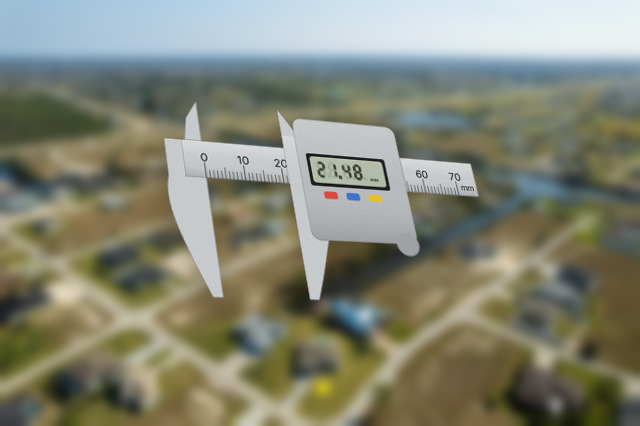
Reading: 21.48 mm
